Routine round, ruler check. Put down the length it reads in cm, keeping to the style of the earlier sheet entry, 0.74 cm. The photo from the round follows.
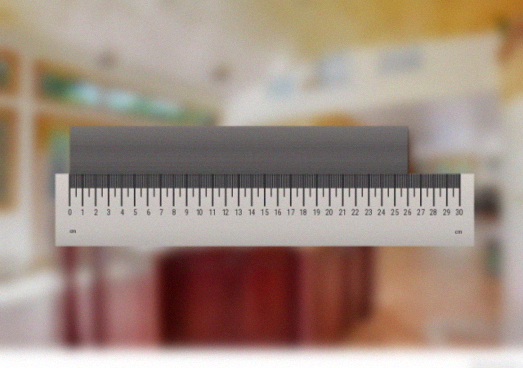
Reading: 26 cm
